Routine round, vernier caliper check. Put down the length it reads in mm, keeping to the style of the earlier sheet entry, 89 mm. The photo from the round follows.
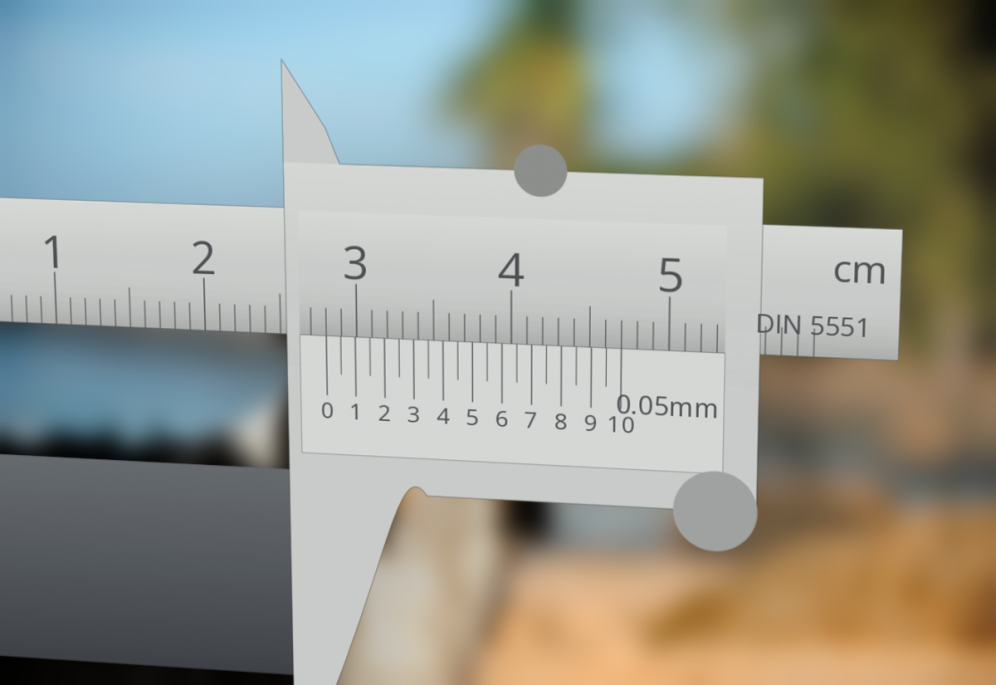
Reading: 28.0 mm
